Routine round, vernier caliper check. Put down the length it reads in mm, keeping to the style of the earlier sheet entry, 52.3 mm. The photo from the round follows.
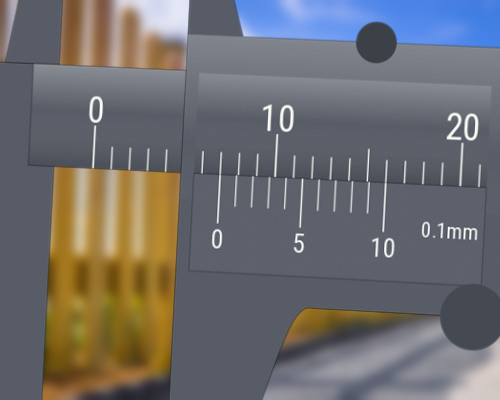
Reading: 7.0 mm
